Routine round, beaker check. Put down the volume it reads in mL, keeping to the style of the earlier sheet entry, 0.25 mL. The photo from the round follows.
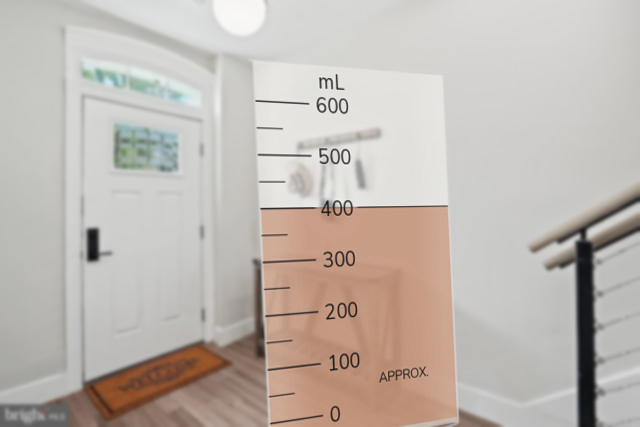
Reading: 400 mL
